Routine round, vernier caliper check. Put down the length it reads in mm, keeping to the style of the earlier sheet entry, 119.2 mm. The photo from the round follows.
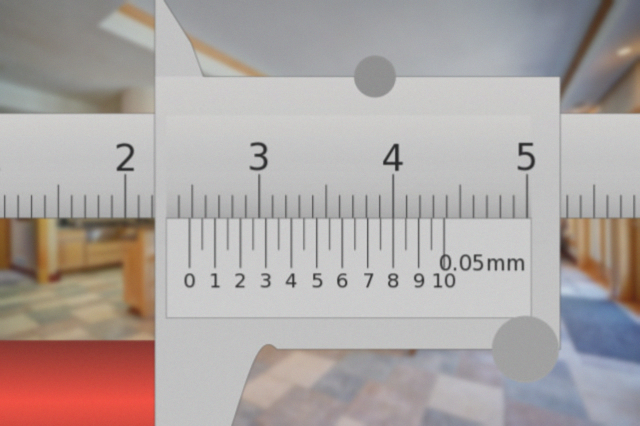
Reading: 24.8 mm
